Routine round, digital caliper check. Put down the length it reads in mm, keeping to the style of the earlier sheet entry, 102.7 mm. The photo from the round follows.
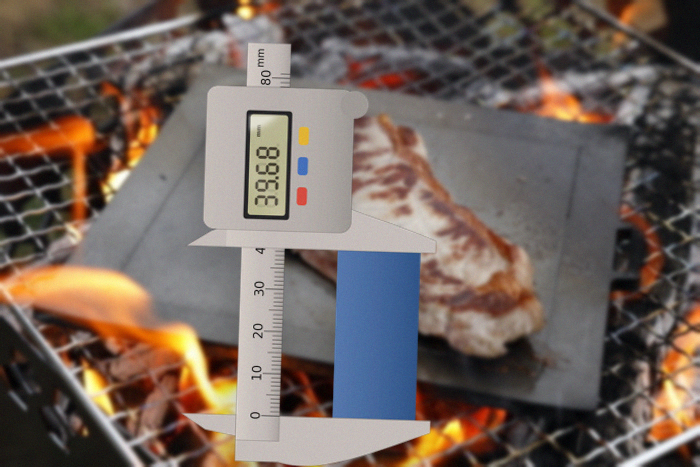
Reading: 39.68 mm
